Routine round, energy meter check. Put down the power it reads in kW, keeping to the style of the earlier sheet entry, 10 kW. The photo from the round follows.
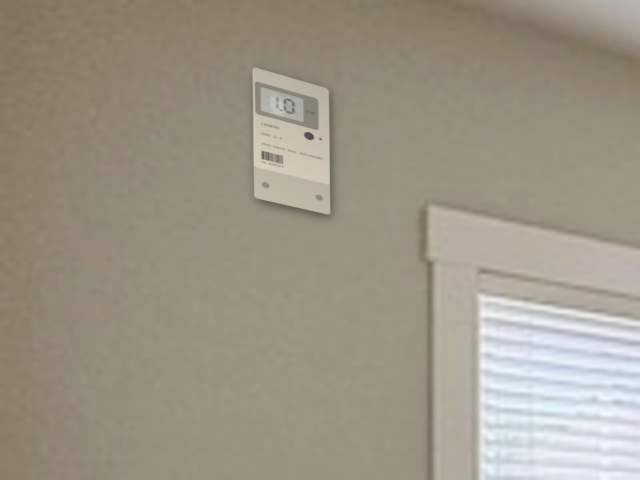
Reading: 1.0 kW
